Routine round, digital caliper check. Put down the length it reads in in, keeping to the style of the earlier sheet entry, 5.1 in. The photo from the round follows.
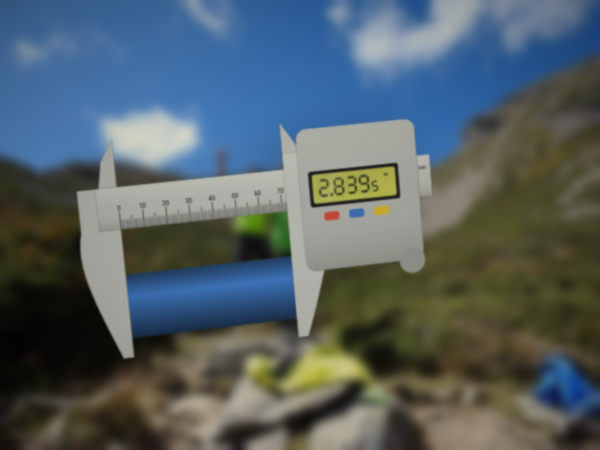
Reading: 2.8395 in
